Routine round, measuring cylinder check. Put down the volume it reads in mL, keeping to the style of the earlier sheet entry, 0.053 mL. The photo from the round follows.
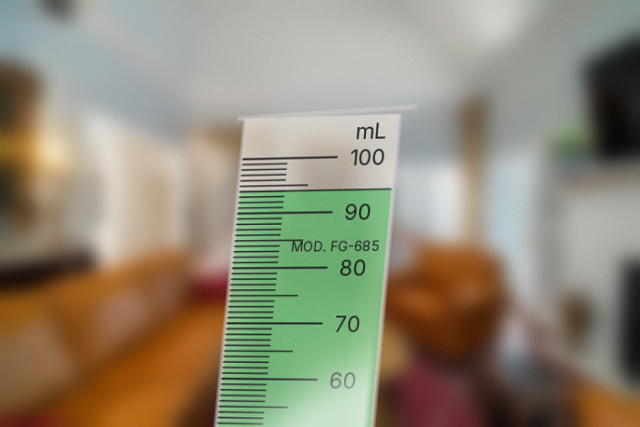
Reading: 94 mL
